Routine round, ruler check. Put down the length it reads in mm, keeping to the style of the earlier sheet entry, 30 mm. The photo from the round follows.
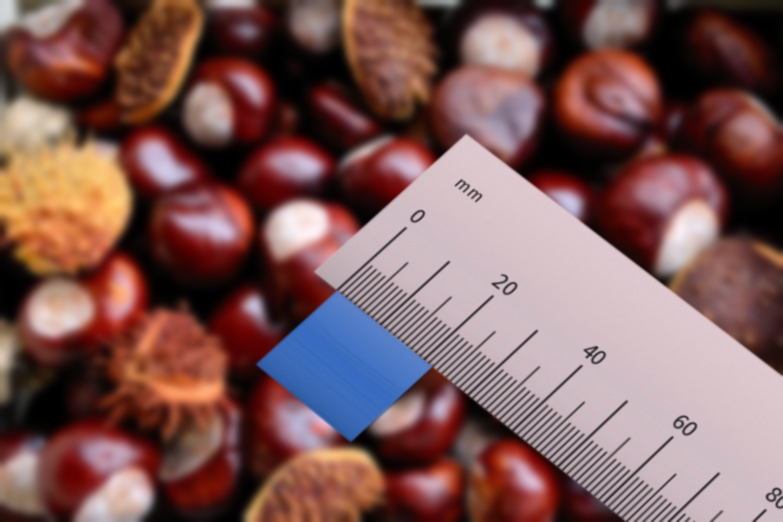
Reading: 22 mm
